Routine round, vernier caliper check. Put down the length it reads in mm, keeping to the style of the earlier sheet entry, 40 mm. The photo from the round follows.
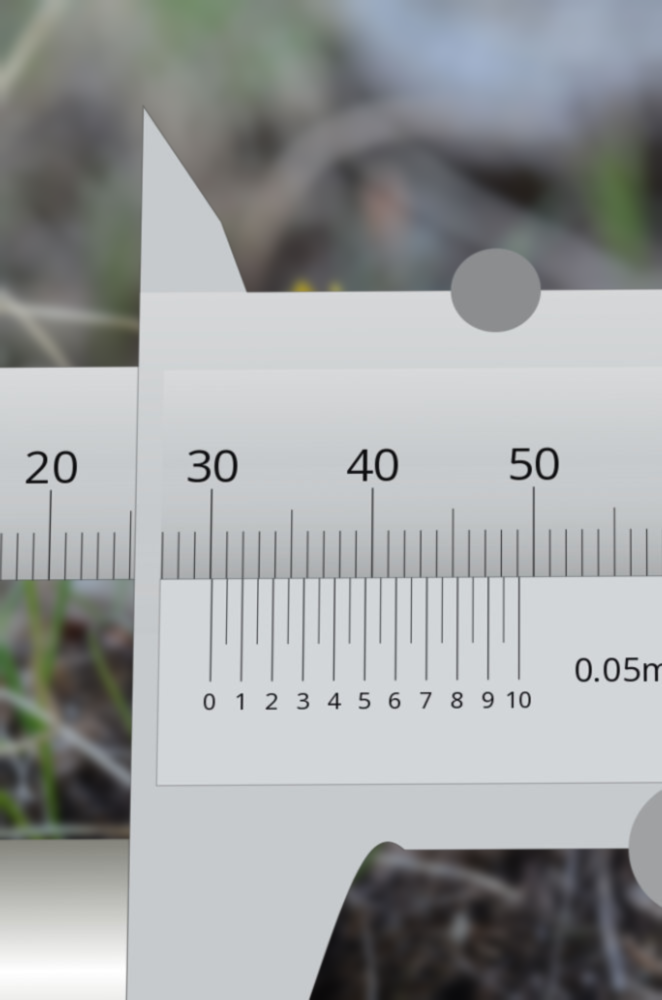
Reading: 30.1 mm
